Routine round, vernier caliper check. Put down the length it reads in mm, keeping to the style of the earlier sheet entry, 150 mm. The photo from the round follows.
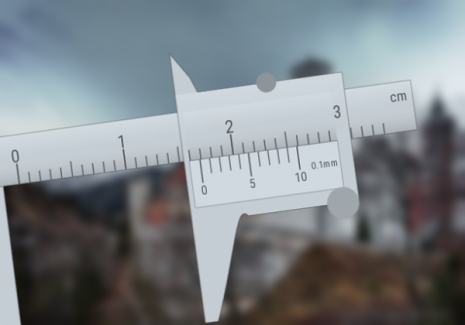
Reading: 16.9 mm
